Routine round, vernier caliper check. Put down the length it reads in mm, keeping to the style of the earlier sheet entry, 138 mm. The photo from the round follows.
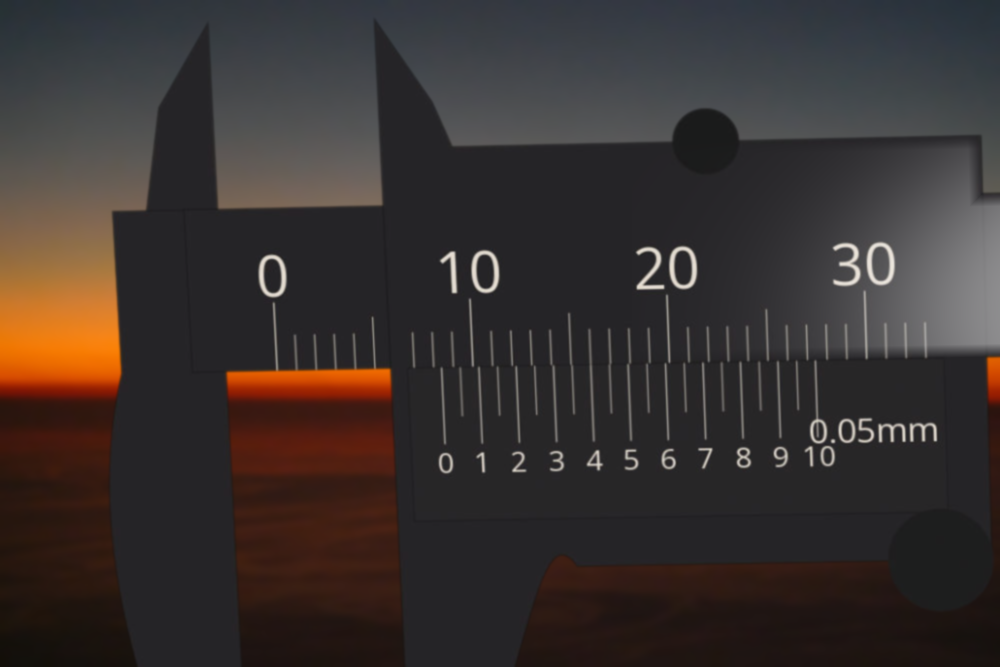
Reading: 8.4 mm
